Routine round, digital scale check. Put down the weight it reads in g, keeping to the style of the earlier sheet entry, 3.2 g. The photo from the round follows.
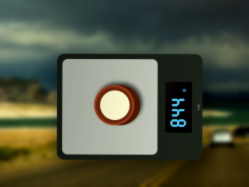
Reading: 844 g
